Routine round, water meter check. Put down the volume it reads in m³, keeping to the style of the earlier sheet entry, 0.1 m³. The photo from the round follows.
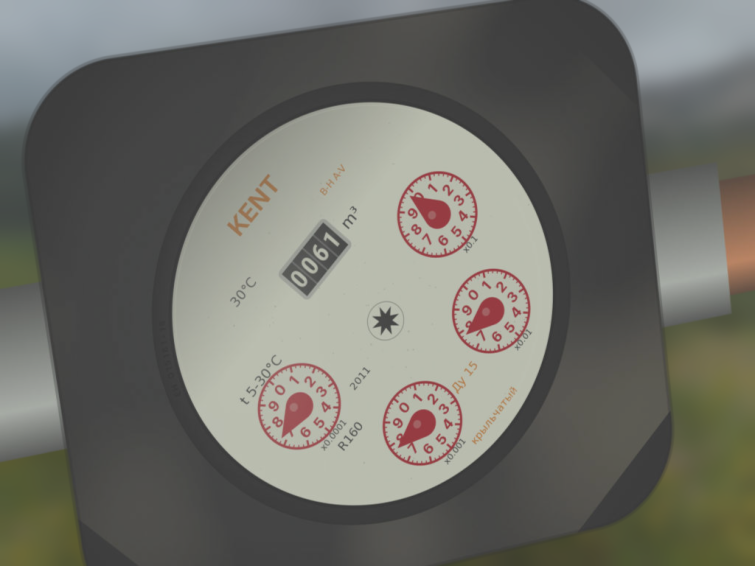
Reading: 60.9777 m³
